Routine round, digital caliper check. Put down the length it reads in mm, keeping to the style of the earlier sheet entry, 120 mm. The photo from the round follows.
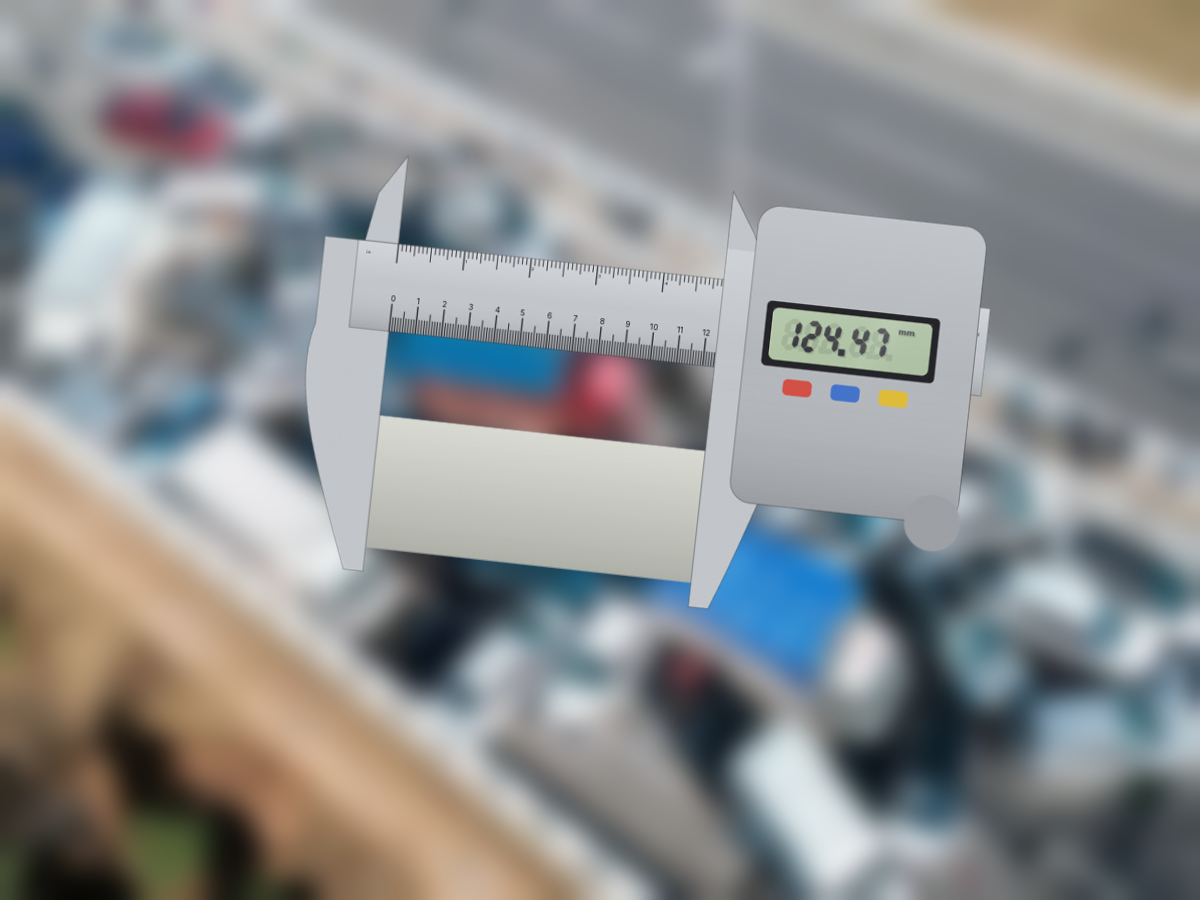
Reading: 124.47 mm
